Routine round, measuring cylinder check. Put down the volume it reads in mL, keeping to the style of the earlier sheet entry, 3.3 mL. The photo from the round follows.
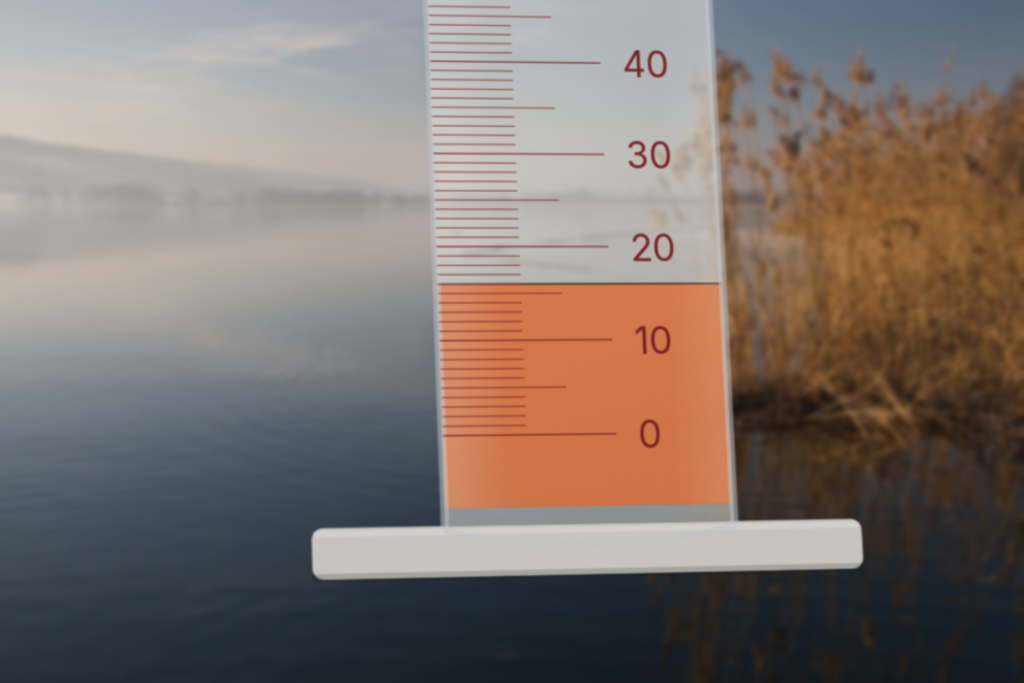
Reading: 16 mL
